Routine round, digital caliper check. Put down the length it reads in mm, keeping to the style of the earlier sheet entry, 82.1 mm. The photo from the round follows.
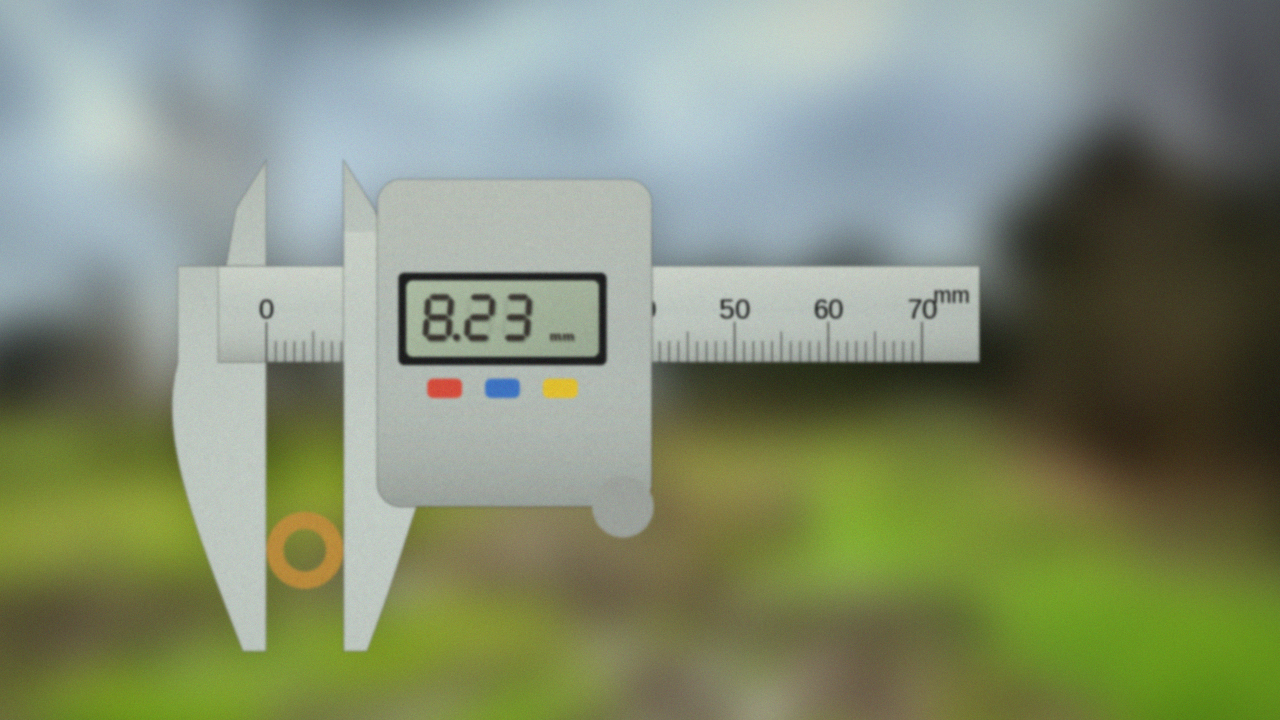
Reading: 8.23 mm
